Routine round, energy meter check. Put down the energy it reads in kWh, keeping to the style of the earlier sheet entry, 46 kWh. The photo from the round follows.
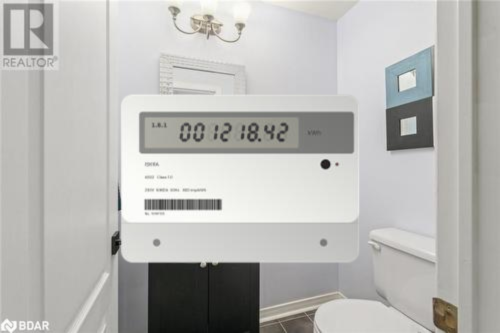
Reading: 1218.42 kWh
